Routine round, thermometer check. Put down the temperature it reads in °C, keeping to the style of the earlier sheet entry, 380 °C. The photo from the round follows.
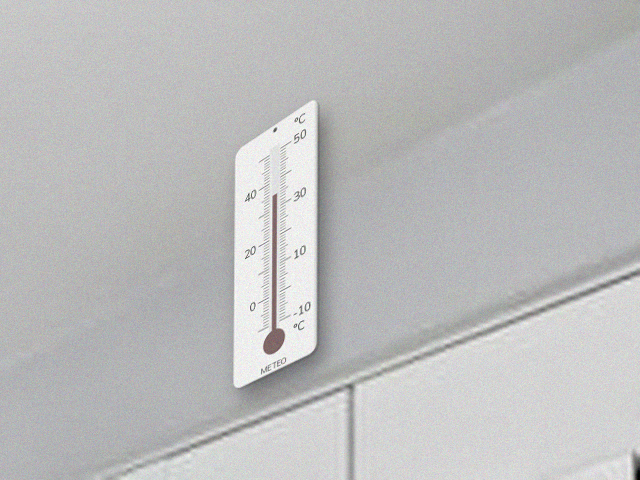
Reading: 35 °C
